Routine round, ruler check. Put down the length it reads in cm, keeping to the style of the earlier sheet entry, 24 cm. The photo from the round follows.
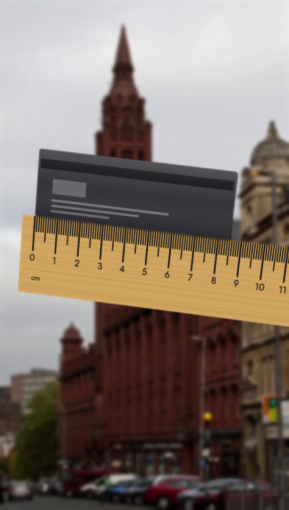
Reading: 8.5 cm
